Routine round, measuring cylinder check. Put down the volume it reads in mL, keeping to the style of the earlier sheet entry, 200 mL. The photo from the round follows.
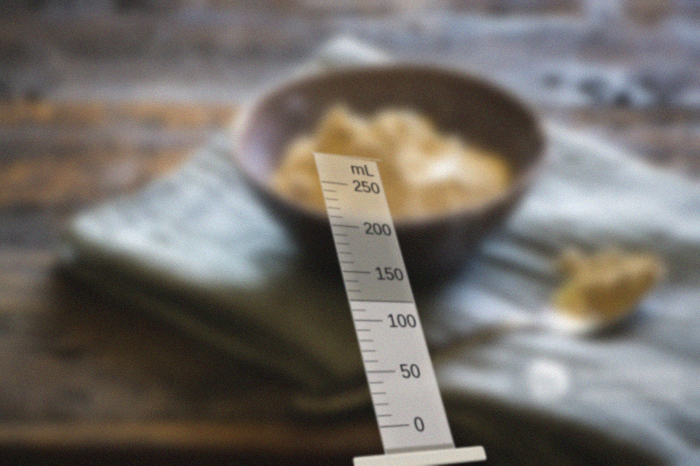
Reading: 120 mL
